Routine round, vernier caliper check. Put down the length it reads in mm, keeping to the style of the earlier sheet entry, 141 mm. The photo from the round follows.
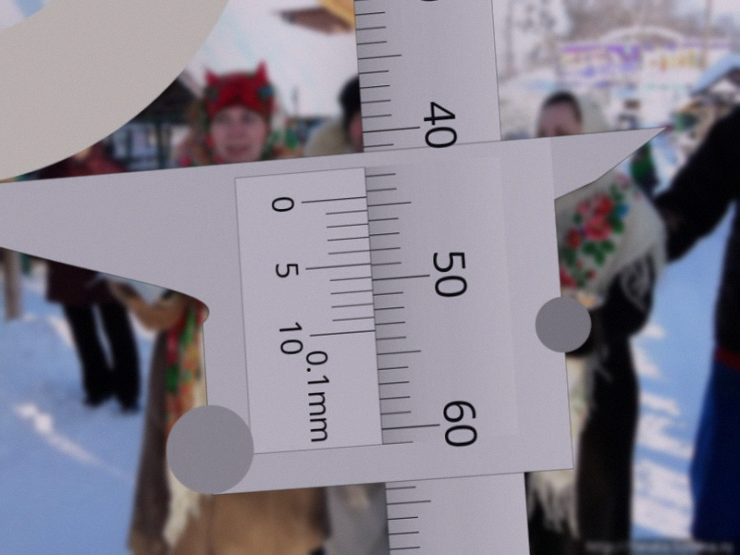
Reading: 44.4 mm
